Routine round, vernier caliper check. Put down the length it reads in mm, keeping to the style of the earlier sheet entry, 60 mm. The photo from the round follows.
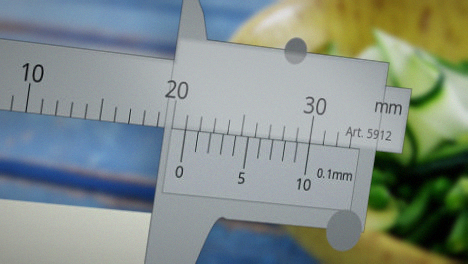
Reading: 21.0 mm
